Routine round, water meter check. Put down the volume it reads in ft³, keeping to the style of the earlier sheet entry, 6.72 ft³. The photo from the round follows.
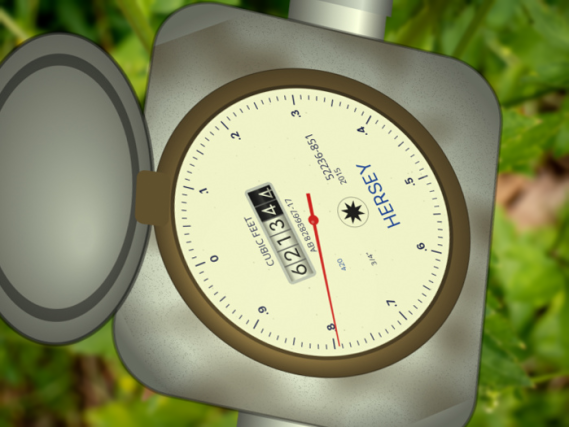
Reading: 621343.79 ft³
